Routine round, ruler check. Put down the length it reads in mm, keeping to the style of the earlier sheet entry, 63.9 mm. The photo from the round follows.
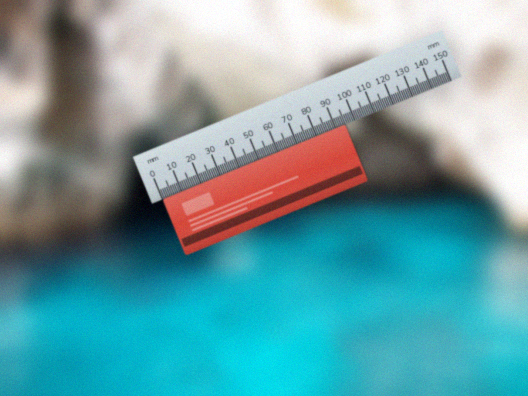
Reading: 95 mm
